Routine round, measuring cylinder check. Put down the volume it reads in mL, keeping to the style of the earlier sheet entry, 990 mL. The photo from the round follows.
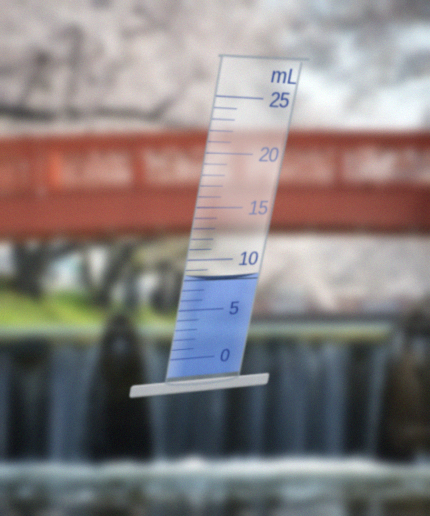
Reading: 8 mL
